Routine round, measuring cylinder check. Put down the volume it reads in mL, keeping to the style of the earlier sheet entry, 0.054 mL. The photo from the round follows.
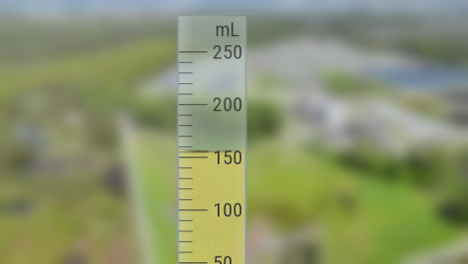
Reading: 155 mL
